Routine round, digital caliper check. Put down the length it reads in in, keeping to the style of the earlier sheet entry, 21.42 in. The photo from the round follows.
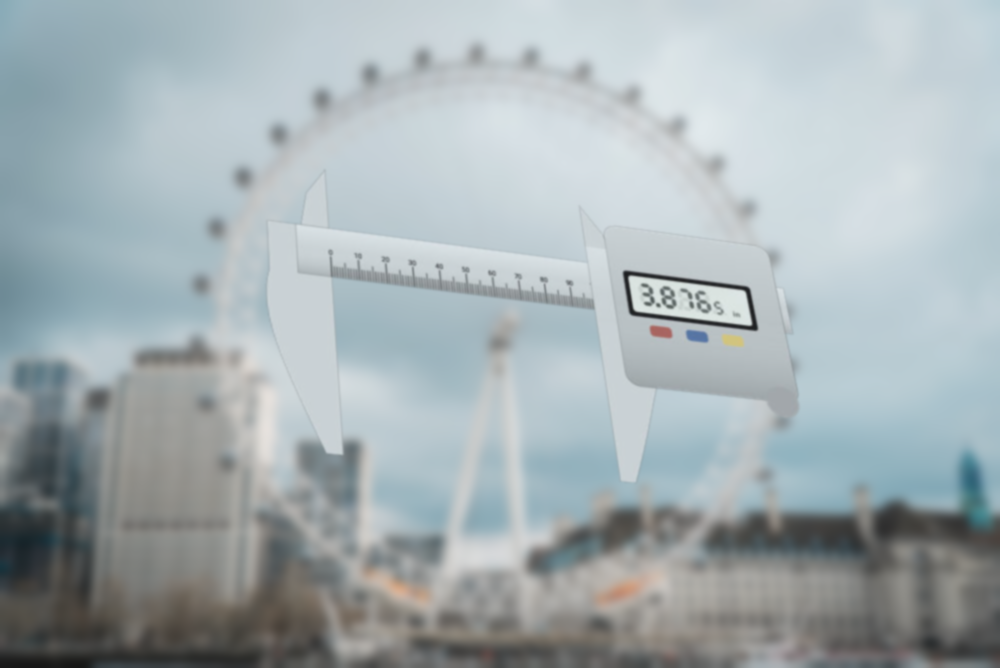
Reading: 3.8765 in
